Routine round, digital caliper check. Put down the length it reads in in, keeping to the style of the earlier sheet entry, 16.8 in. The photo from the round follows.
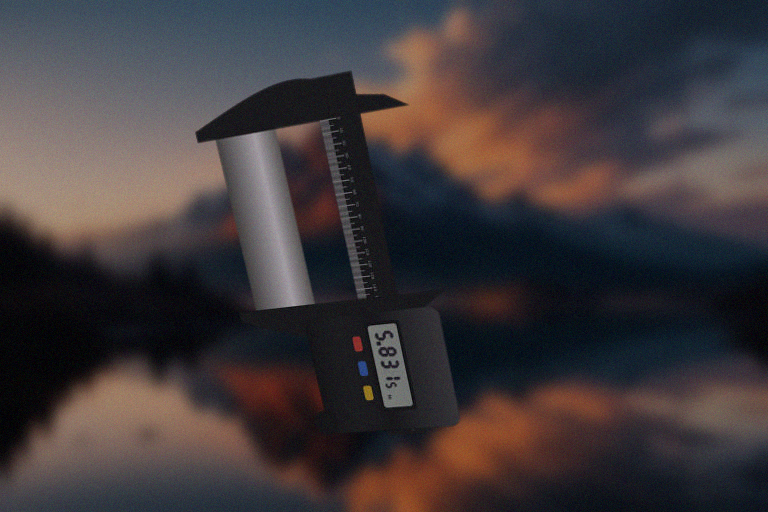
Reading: 5.8315 in
